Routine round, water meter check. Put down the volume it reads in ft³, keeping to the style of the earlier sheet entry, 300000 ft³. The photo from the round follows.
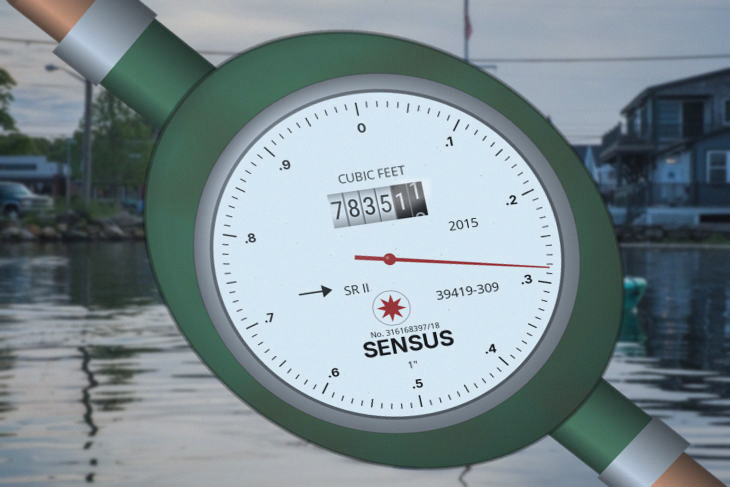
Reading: 783511.28 ft³
